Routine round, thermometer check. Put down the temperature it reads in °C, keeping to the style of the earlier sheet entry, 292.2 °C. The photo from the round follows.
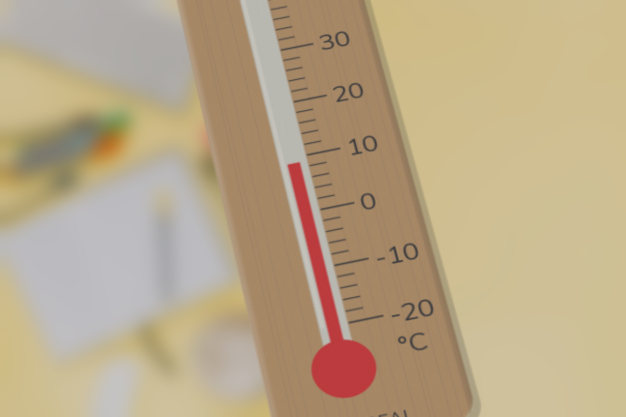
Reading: 9 °C
